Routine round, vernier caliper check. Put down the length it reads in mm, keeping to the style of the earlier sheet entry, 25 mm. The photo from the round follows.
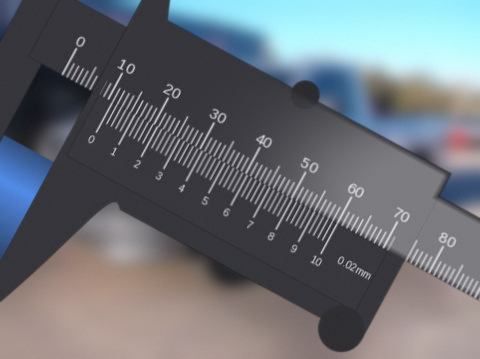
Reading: 11.0 mm
